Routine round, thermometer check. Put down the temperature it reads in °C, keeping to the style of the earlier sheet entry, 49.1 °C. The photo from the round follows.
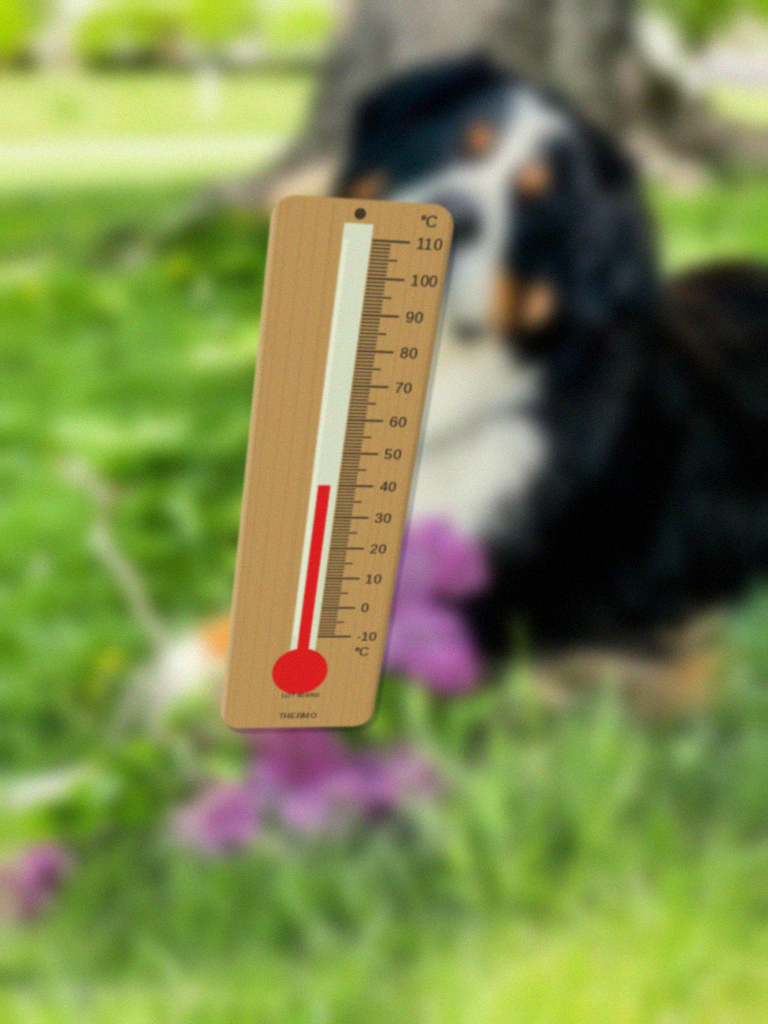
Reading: 40 °C
